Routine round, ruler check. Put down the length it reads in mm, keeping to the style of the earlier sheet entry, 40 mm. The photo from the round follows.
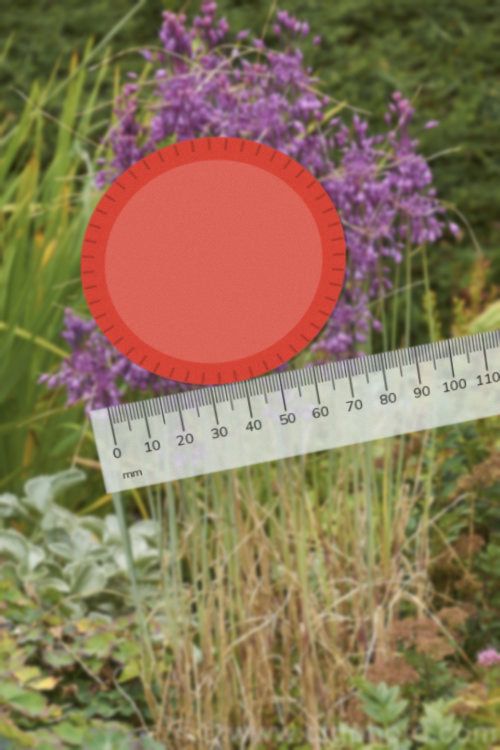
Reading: 75 mm
